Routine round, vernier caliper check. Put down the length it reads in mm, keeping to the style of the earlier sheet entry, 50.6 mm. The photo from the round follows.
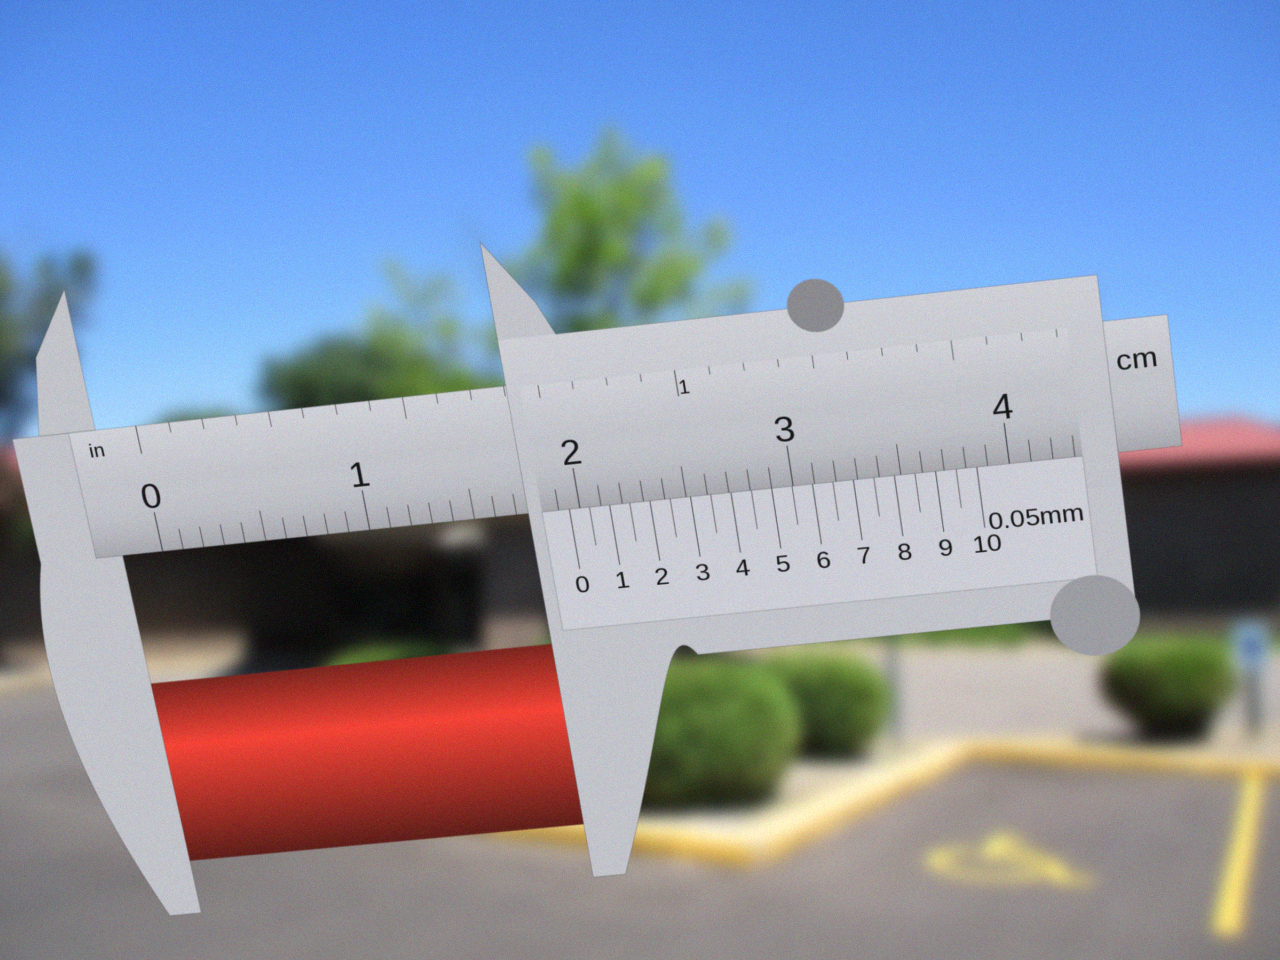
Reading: 19.5 mm
